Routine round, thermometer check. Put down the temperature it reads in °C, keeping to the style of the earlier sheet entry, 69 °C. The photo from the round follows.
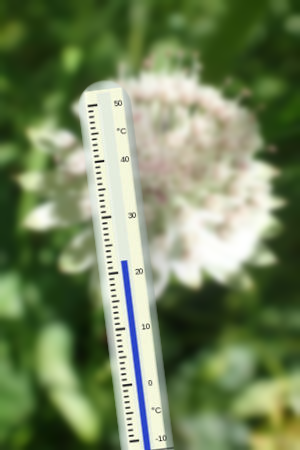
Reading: 22 °C
